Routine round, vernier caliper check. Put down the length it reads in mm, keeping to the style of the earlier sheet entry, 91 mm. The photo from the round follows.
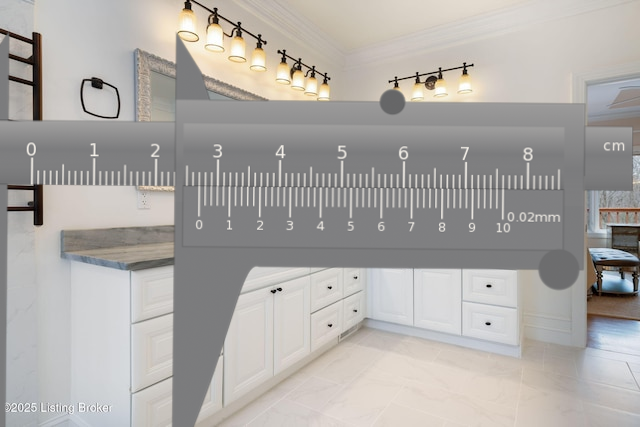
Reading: 27.0 mm
